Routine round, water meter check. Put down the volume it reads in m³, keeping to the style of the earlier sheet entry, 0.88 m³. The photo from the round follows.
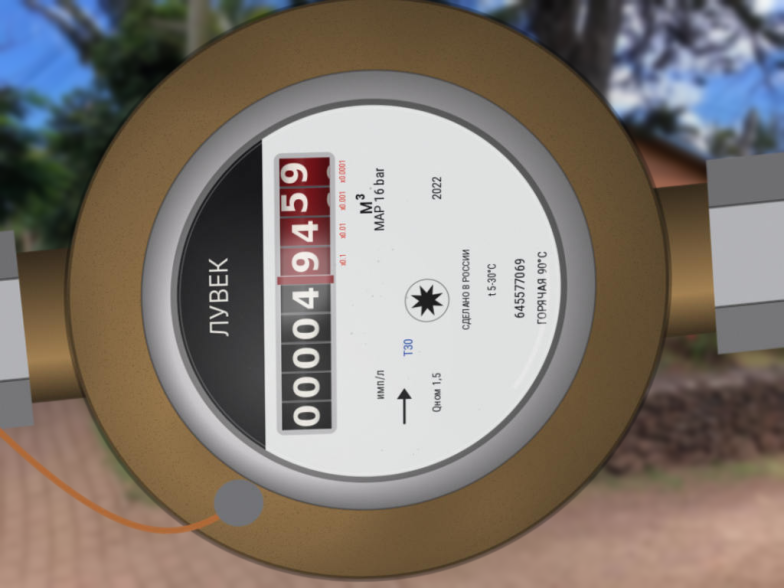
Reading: 4.9459 m³
